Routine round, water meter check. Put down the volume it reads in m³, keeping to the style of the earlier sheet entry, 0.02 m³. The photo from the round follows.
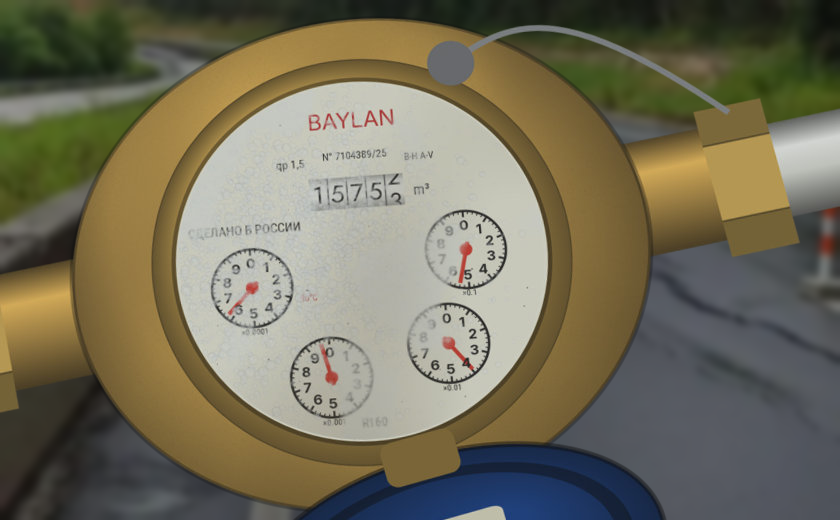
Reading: 15752.5396 m³
